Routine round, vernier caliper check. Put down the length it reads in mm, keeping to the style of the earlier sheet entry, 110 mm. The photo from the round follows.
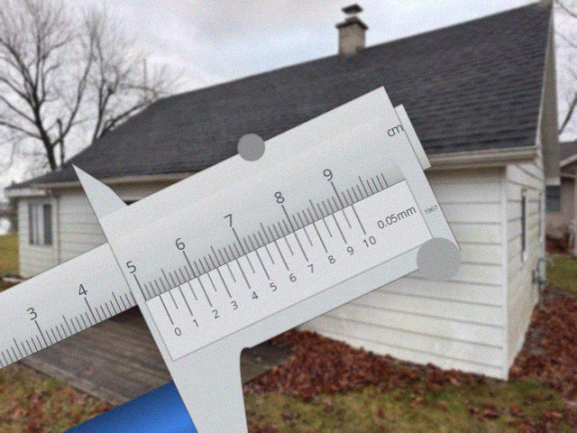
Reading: 52.6 mm
